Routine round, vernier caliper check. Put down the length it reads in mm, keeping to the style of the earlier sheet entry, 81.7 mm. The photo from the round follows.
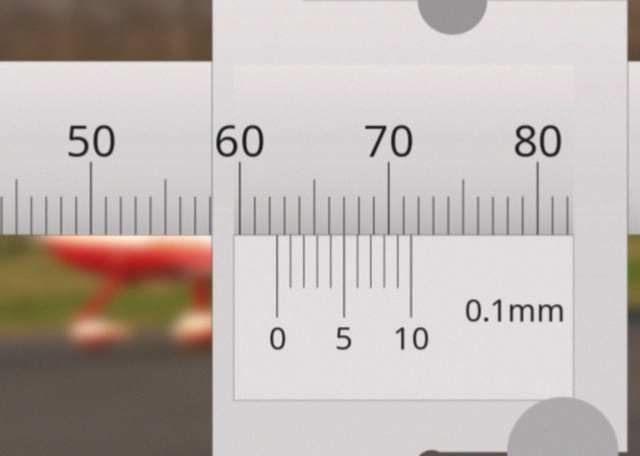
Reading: 62.5 mm
